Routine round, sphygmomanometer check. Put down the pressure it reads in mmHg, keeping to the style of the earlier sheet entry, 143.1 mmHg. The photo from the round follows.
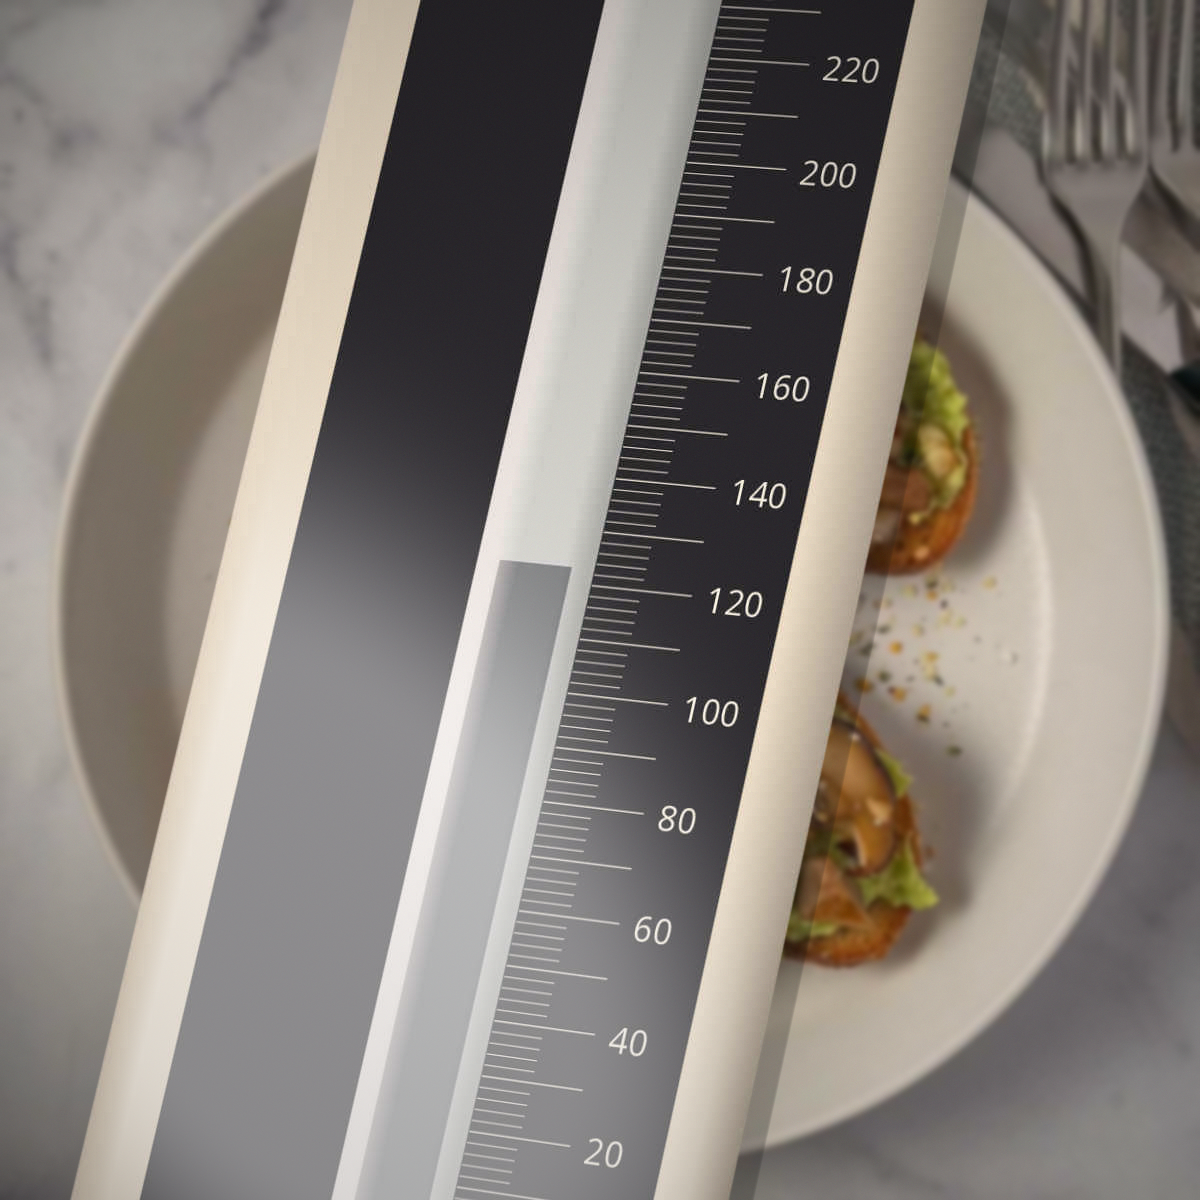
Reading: 123 mmHg
